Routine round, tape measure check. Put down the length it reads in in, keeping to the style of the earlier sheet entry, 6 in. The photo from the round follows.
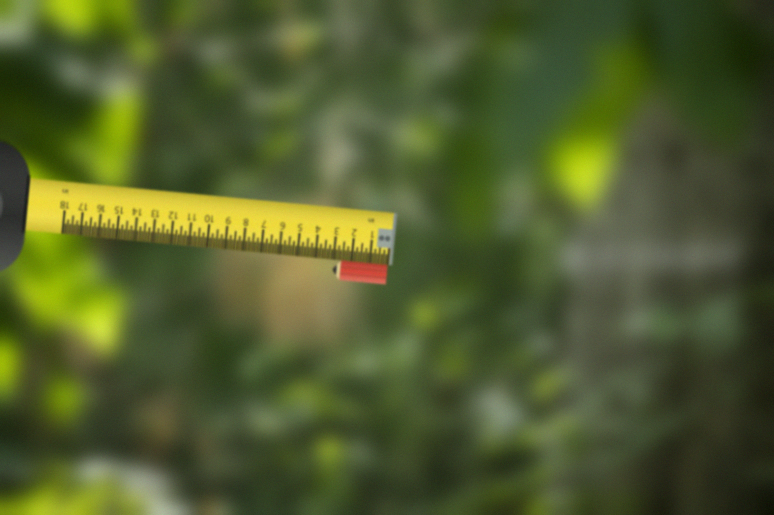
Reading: 3 in
